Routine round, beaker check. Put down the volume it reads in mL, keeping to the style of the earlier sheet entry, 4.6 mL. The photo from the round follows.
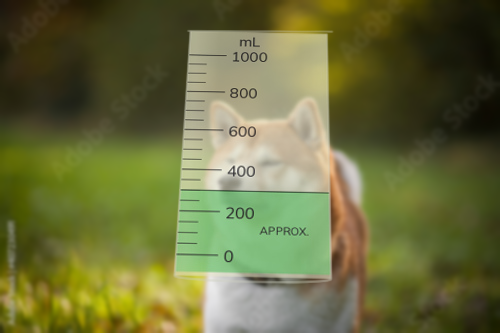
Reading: 300 mL
